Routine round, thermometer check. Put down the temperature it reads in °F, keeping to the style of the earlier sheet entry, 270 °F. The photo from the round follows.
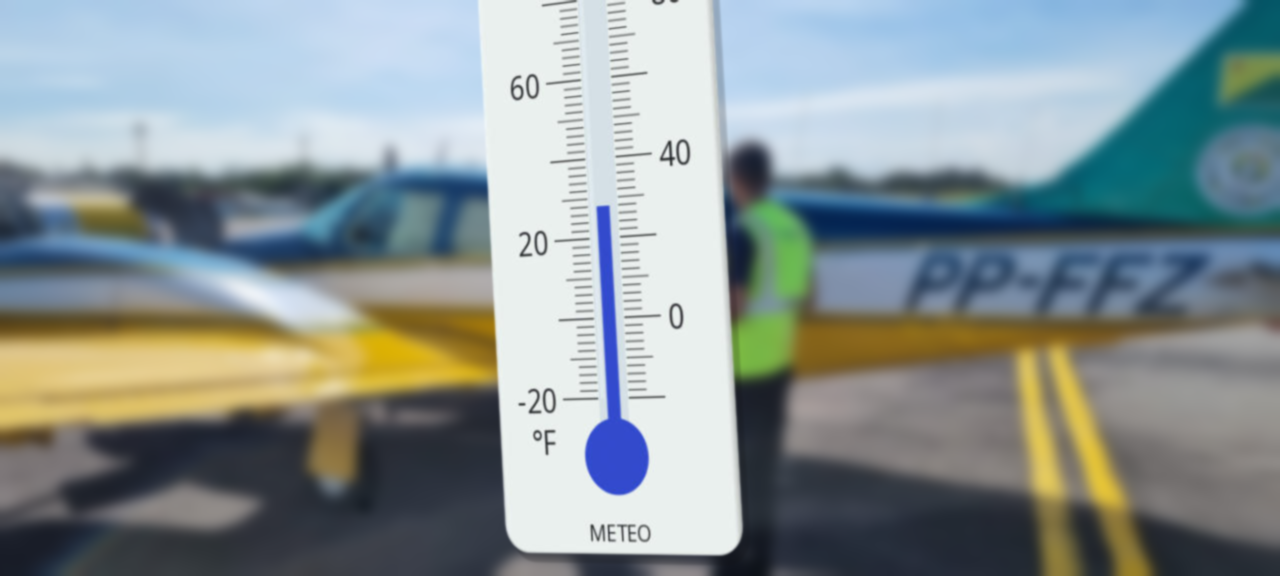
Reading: 28 °F
